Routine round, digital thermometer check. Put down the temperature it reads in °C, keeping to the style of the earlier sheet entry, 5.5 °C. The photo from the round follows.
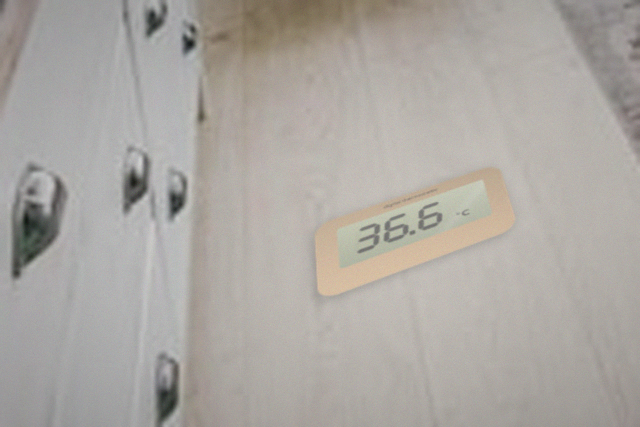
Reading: 36.6 °C
